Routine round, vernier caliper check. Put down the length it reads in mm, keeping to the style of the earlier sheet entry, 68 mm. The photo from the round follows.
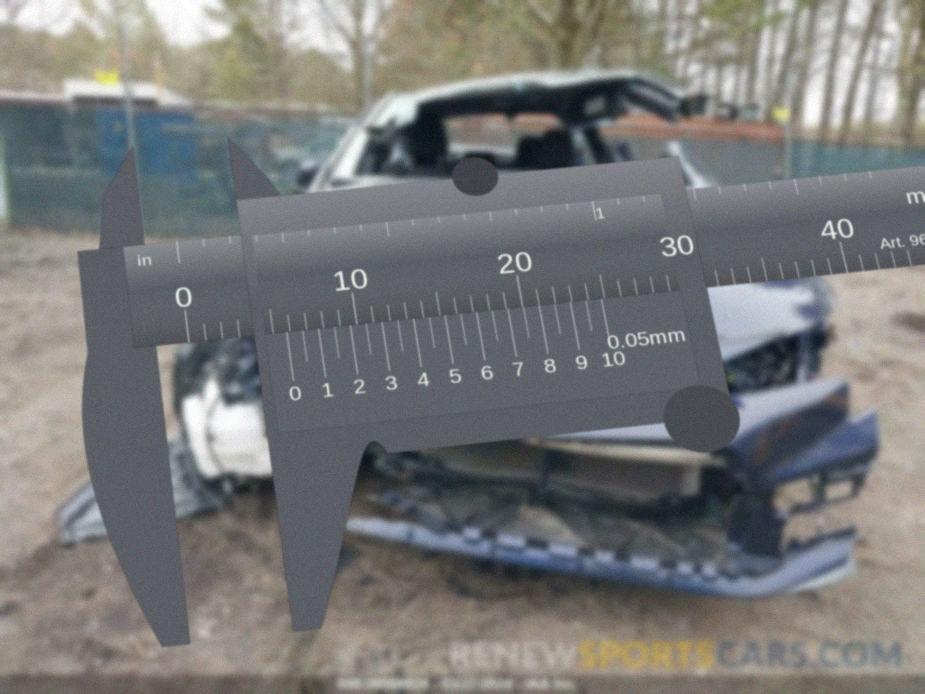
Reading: 5.8 mm
